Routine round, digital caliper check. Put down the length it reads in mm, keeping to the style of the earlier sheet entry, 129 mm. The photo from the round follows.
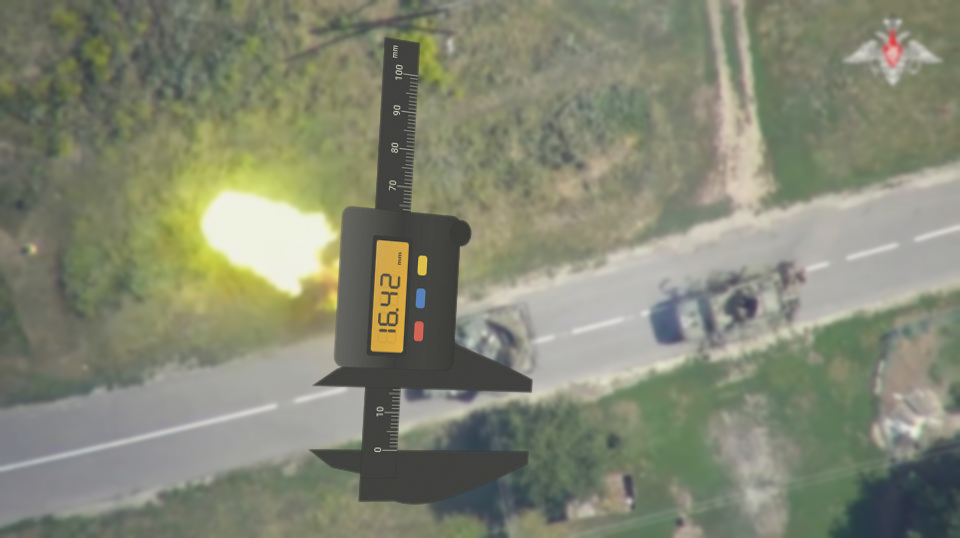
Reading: 16.42 mm
